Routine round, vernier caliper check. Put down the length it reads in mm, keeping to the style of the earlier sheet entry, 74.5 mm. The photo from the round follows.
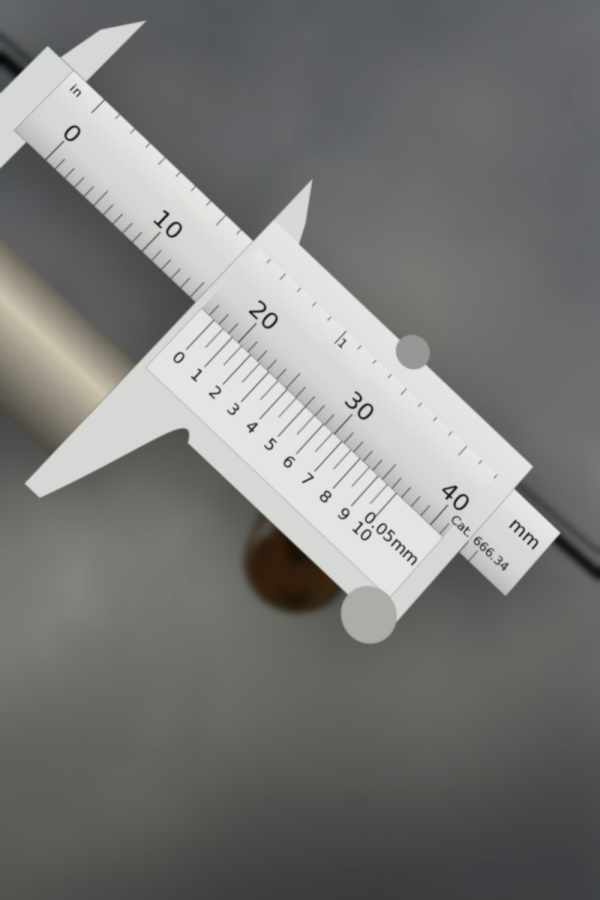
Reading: 17.5 mm
